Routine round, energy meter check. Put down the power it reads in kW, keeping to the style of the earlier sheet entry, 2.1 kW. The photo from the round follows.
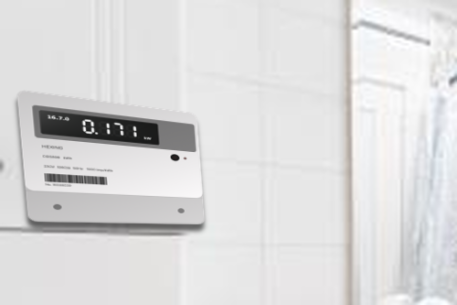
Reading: 0.171 kW
